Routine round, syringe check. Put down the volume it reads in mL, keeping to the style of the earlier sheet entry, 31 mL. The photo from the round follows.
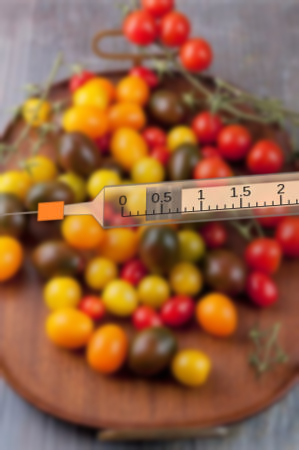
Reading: 0.3 mL
